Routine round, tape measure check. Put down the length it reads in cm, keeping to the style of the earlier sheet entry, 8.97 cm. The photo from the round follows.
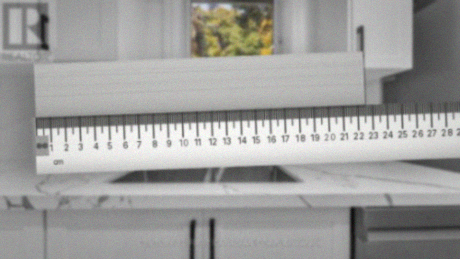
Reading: 22.5 cm
